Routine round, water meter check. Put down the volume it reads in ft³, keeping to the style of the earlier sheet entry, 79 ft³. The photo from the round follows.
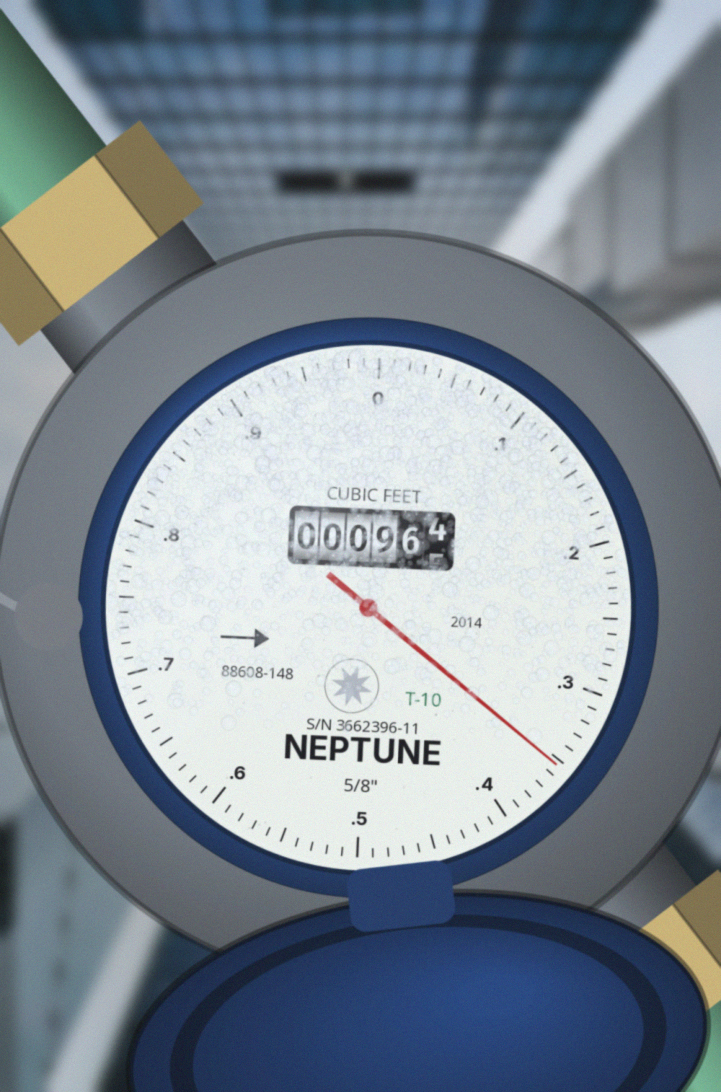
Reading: 964.35 ft³
